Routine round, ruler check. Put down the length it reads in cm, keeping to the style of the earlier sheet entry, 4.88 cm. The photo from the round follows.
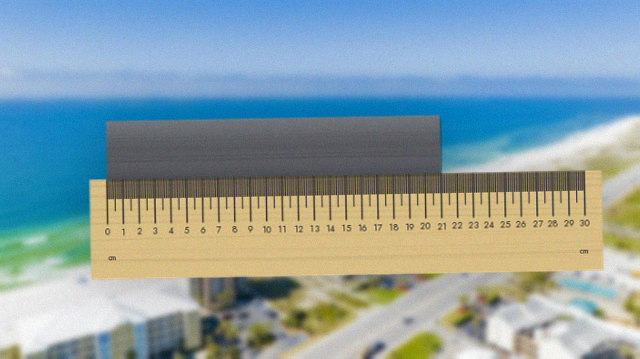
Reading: 21 cm
